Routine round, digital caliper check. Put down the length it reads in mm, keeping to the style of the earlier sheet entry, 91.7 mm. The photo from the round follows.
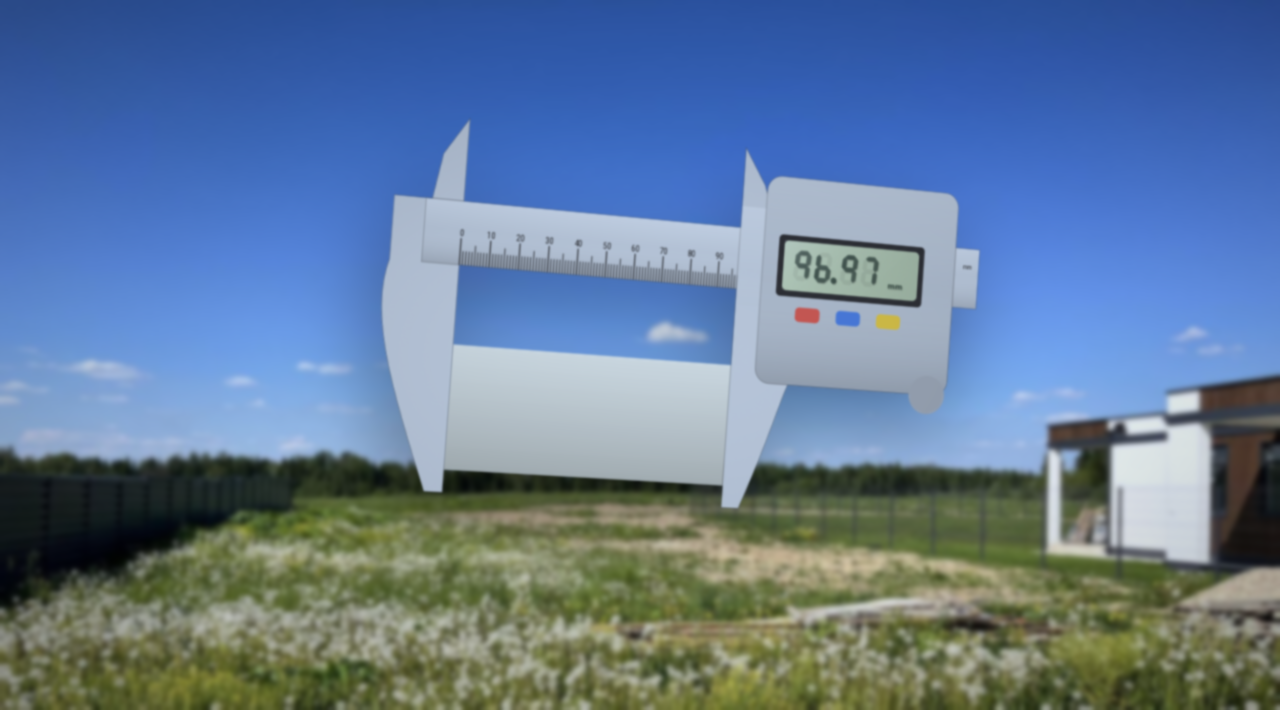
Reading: 96.97 mm
